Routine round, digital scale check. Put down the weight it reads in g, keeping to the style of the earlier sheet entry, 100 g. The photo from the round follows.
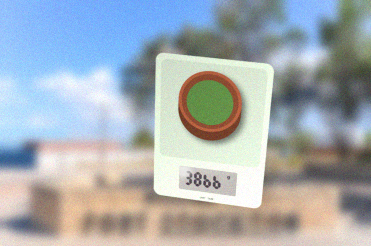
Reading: 3866 g
